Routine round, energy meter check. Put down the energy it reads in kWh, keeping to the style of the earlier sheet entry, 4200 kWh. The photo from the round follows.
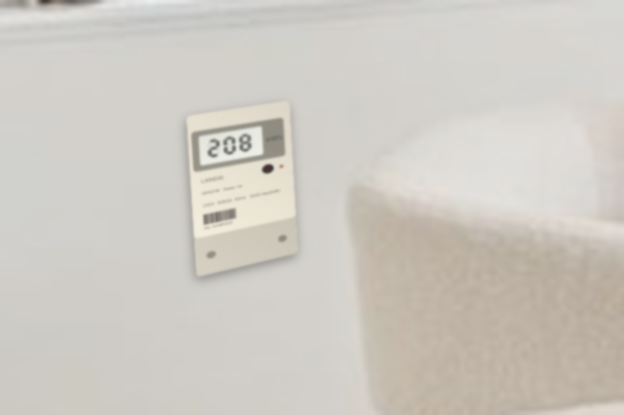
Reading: 208 kWh
